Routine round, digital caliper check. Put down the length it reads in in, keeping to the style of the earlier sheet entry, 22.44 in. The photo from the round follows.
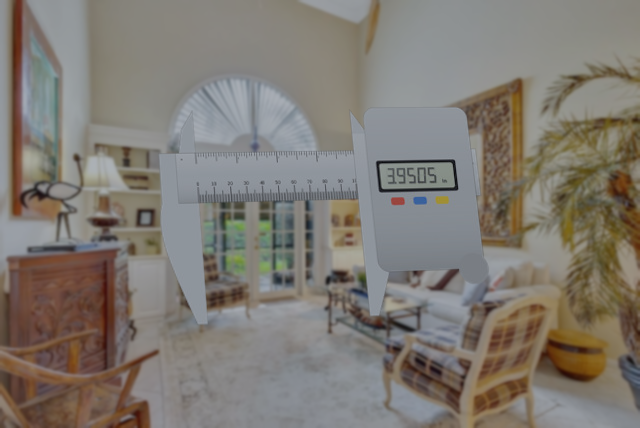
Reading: 3.9505 in
